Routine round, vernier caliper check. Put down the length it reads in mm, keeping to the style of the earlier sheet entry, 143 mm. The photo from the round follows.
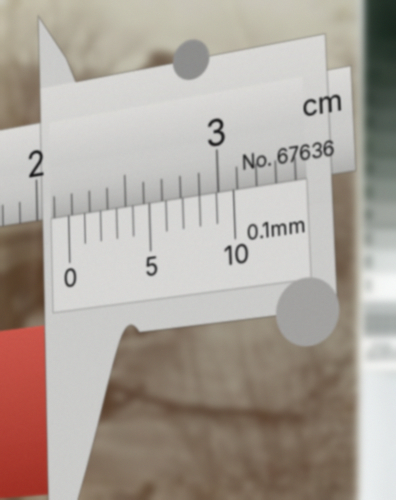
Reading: 21.8 mm
